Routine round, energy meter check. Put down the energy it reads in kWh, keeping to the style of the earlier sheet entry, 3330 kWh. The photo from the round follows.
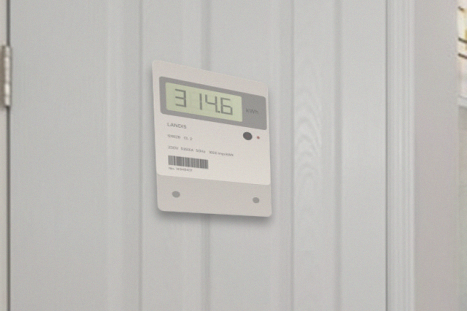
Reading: 314.6 kWh
